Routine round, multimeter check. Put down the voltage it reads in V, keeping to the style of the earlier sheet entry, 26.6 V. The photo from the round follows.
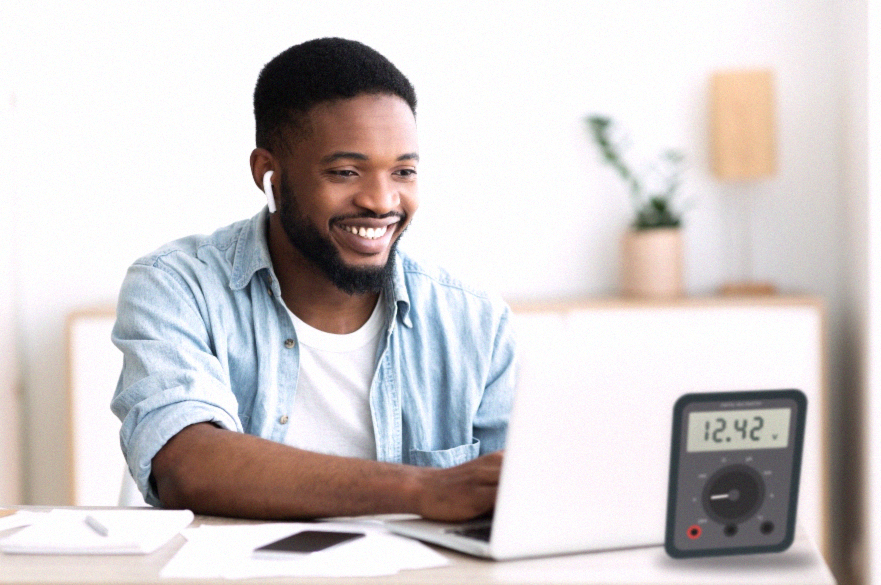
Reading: 12.42 V
